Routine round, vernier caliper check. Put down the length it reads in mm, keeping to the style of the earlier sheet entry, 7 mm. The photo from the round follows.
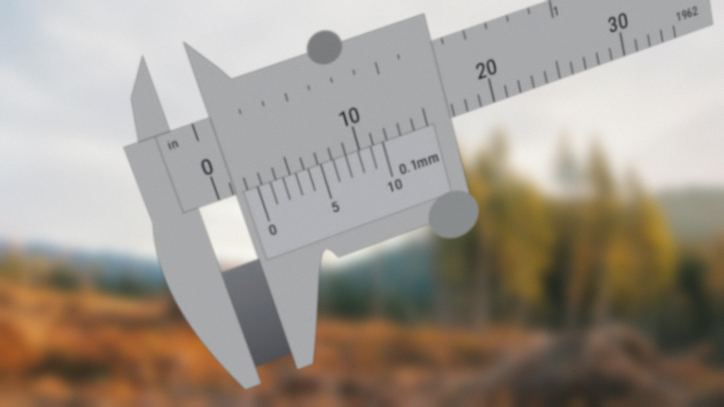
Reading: 2.7 mm
